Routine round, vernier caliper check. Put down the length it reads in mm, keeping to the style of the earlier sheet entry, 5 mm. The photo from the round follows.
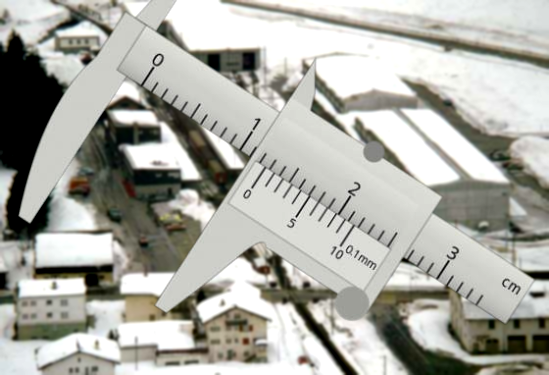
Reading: 12.6 mm
